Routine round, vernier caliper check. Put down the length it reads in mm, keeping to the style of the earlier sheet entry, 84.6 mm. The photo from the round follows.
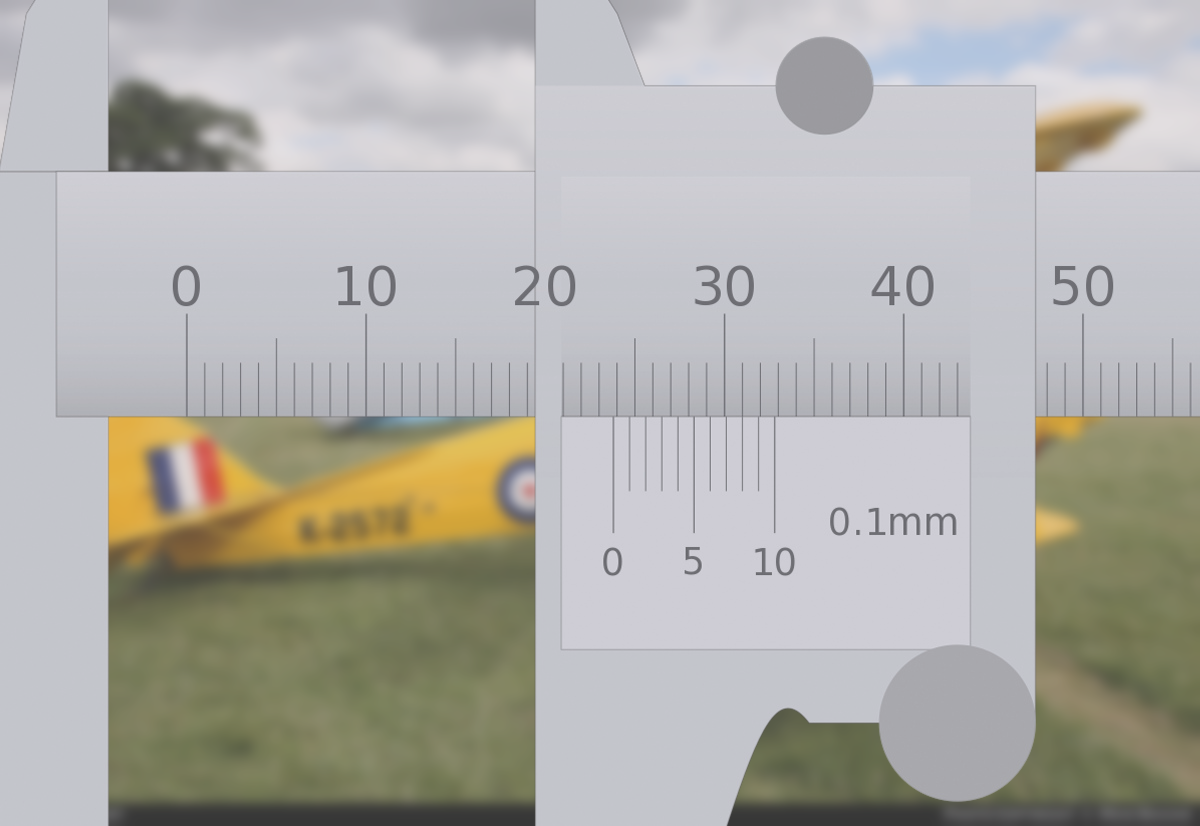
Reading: 23.8 mm
